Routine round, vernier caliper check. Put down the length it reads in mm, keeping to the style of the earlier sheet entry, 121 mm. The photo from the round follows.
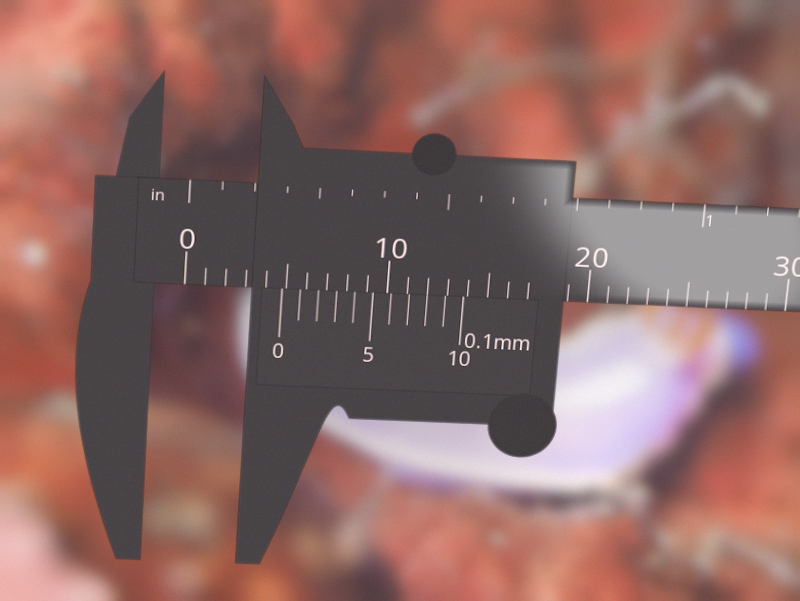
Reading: 4.8 mm
